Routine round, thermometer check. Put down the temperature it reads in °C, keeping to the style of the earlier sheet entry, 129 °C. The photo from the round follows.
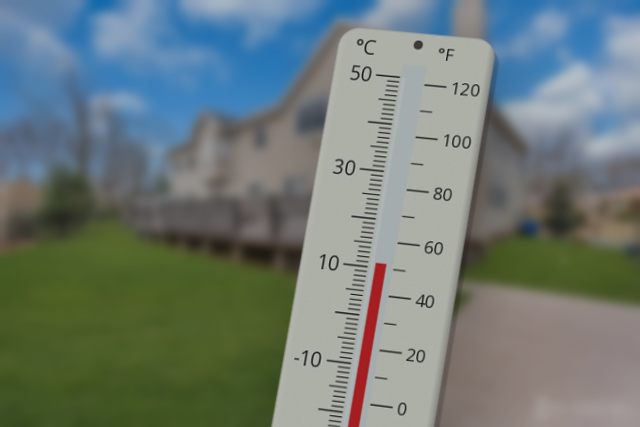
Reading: 11 °C
